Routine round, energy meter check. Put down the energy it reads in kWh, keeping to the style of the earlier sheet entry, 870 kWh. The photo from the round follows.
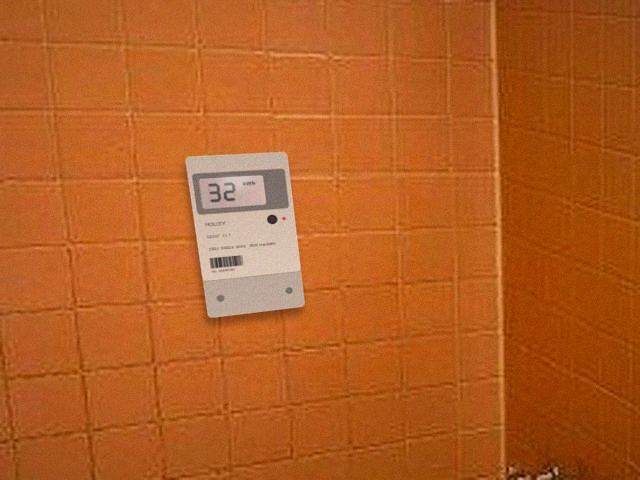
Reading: 32 kWh
